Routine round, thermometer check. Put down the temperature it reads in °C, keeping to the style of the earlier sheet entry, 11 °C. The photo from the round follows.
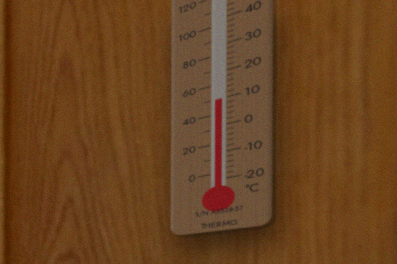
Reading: 10 °C
